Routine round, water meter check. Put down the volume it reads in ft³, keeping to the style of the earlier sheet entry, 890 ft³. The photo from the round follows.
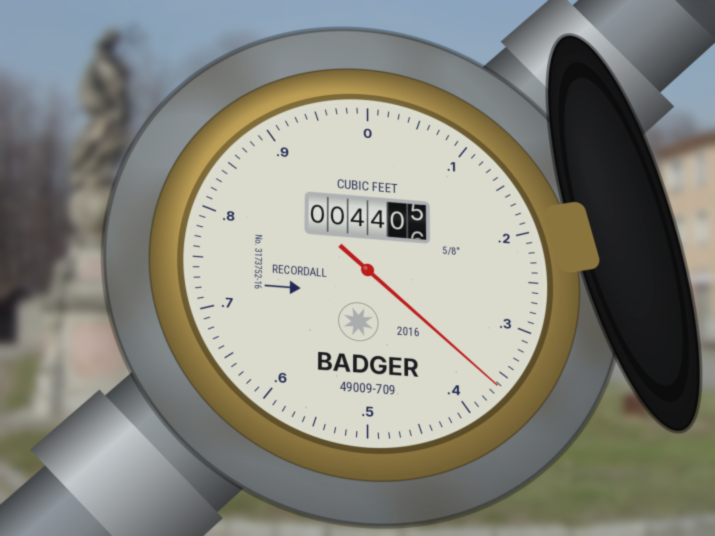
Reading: 4405.36 ft³
